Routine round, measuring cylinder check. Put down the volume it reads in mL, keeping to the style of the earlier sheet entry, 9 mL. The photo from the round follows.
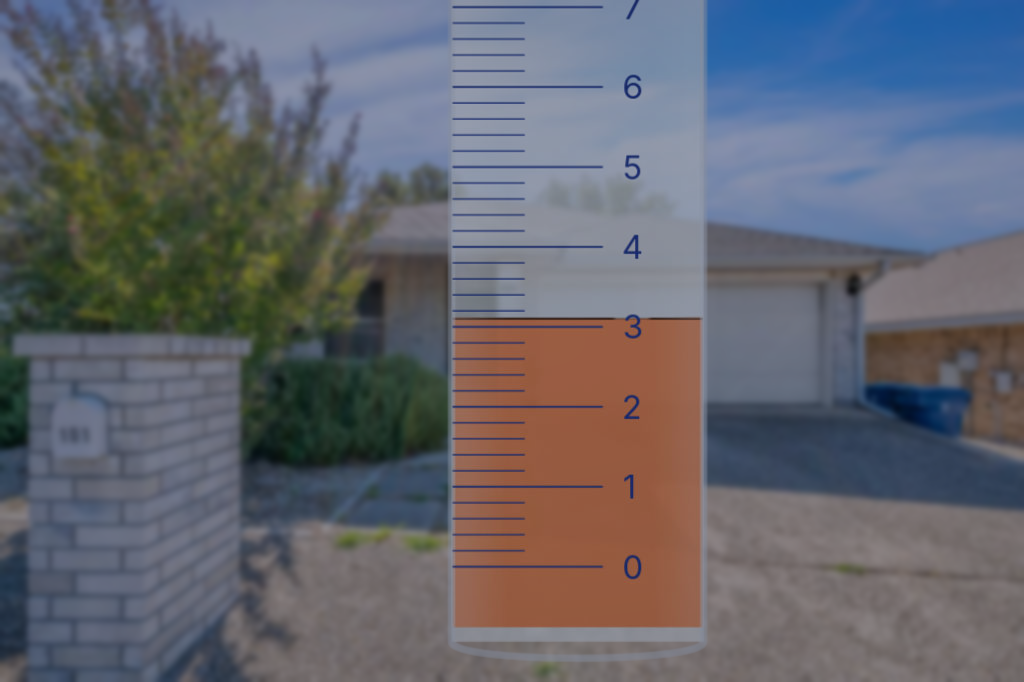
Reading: 3.1 mL
